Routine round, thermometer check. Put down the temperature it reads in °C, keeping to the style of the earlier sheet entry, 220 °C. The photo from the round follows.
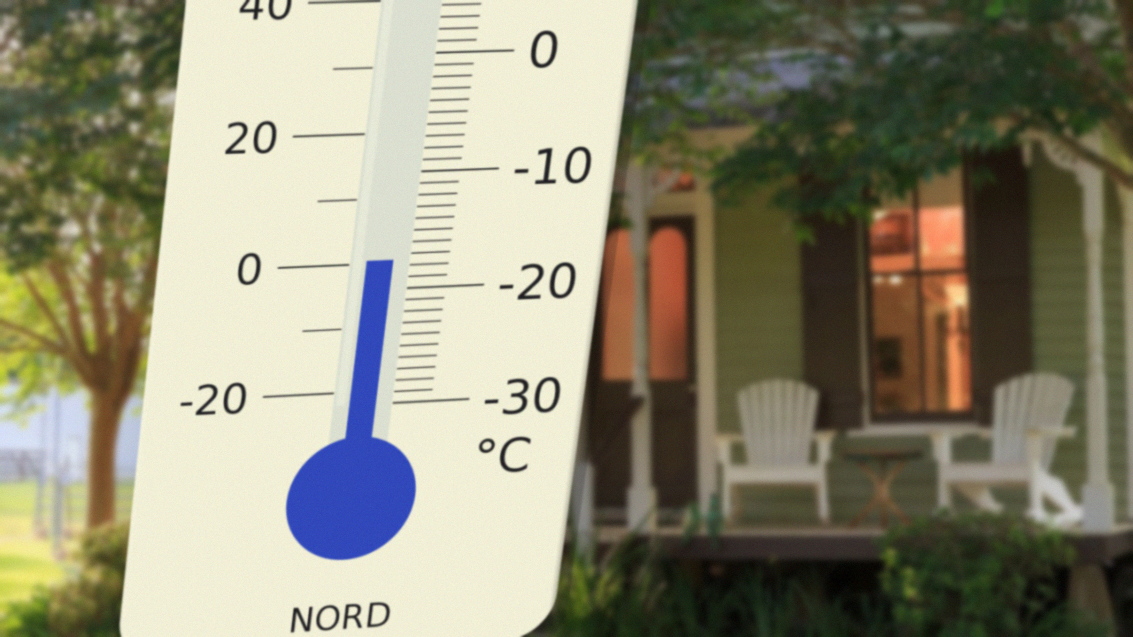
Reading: -17.5 °C
